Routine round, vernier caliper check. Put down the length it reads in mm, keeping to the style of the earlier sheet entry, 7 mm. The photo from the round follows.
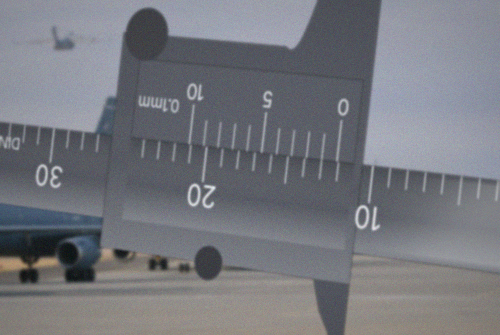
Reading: 12.1 mm
